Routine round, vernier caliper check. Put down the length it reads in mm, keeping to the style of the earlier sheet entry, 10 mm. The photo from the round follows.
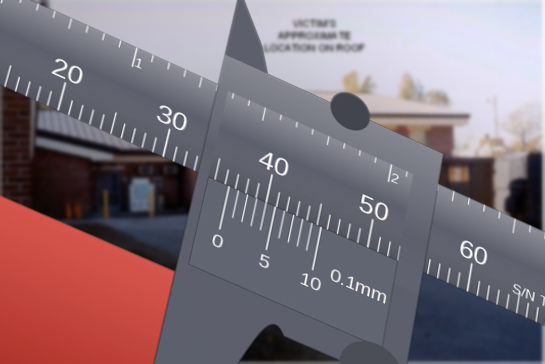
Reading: 36.4 mm
